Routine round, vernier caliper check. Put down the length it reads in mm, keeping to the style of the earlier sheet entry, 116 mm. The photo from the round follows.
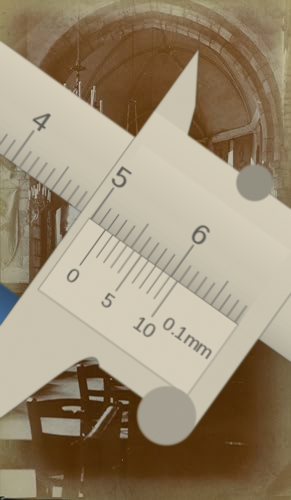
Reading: 51.8 mm
